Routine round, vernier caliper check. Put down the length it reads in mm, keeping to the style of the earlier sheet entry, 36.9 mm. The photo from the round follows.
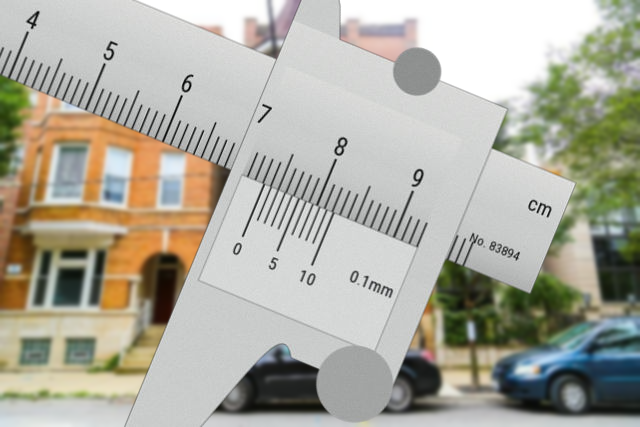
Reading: 73.2 mm
